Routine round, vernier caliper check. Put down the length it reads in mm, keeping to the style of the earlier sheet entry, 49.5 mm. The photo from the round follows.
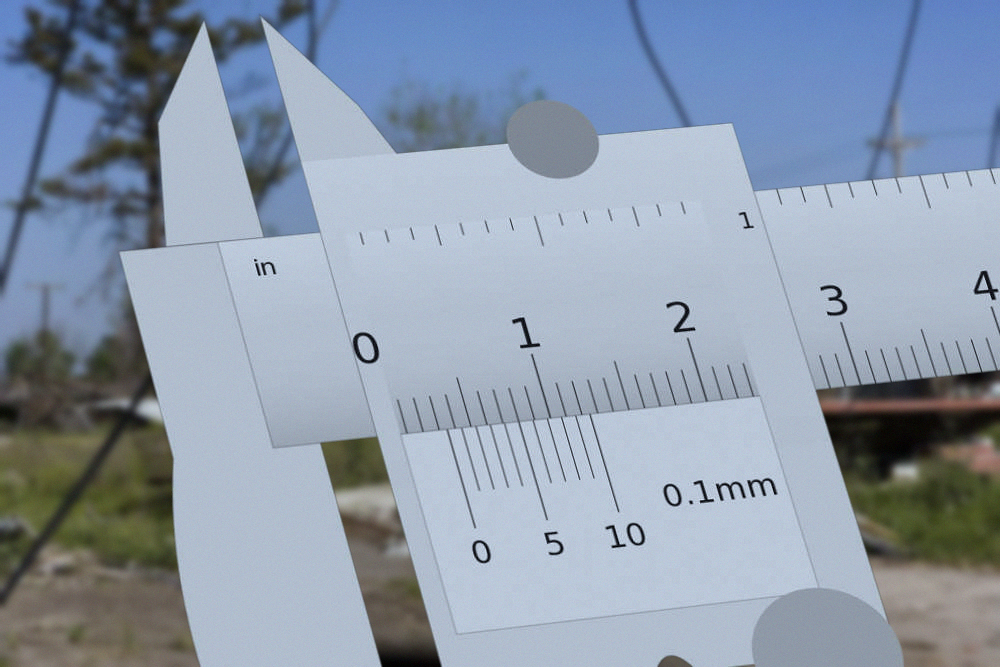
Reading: 3.5 mm
